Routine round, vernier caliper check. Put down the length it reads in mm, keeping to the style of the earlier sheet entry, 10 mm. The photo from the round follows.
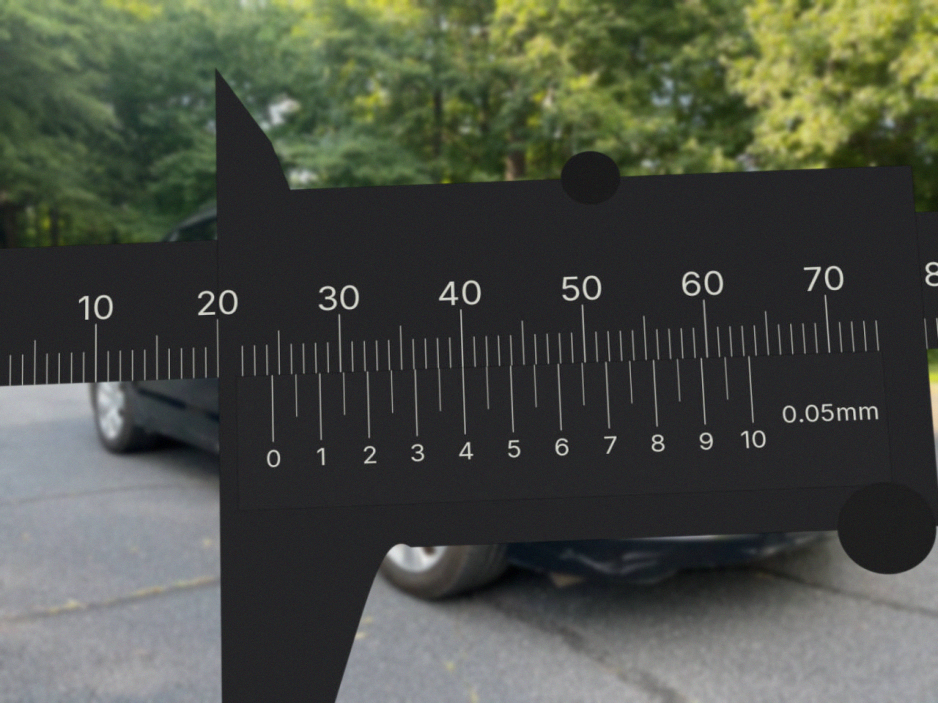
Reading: 24.4 mm
